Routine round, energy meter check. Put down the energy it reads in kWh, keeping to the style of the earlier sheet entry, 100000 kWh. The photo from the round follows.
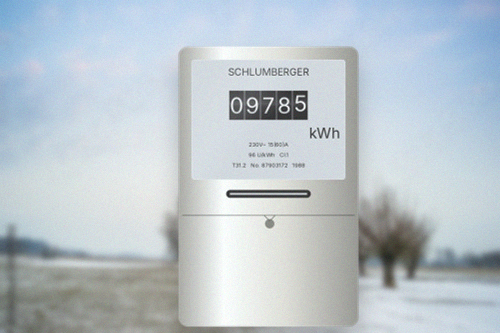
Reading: 9785 kWh
